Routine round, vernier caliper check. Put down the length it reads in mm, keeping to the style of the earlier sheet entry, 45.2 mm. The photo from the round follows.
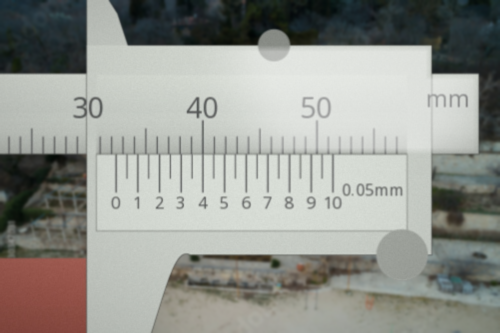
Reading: 32.4 mm
